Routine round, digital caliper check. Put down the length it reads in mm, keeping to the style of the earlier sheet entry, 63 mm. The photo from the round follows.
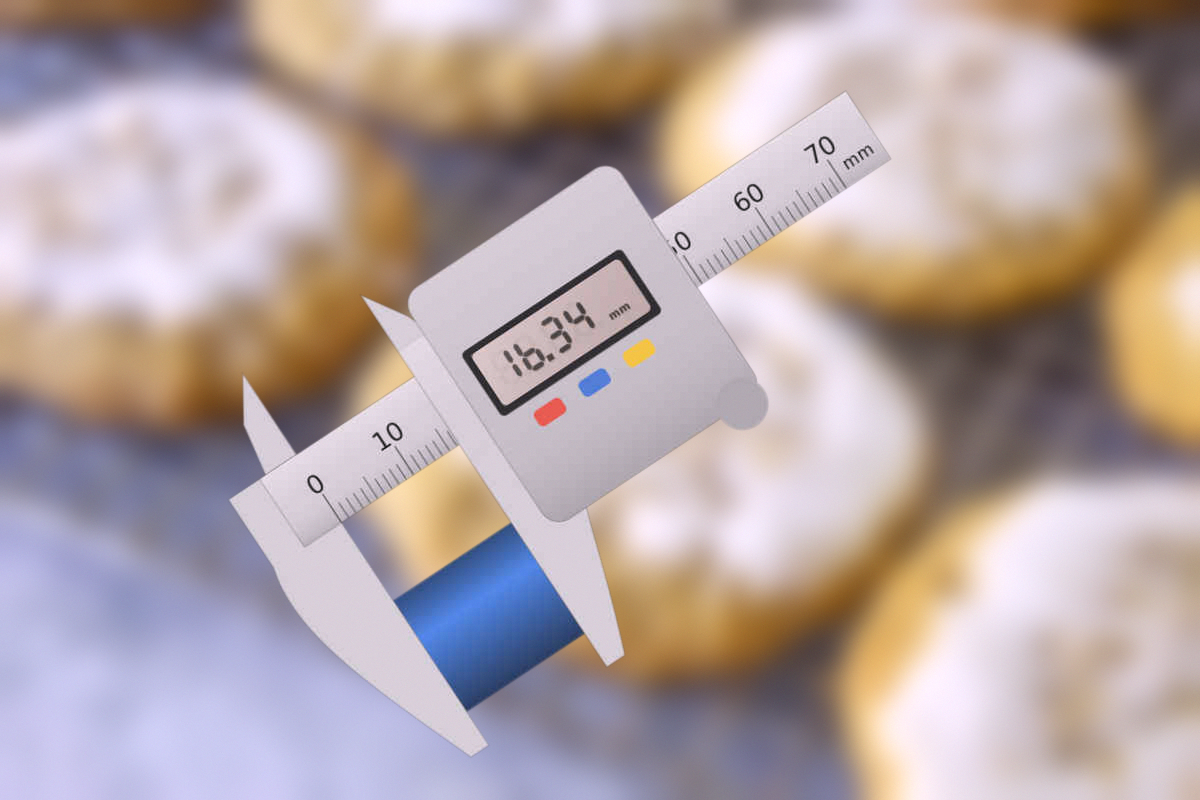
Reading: 16.34 mm
